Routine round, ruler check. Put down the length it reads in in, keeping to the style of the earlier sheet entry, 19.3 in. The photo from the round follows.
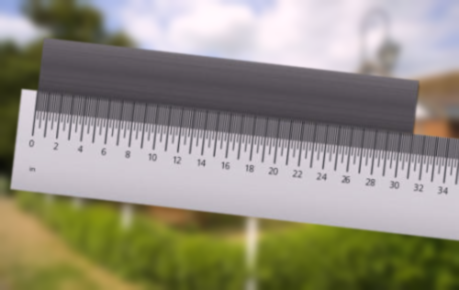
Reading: 31 in
